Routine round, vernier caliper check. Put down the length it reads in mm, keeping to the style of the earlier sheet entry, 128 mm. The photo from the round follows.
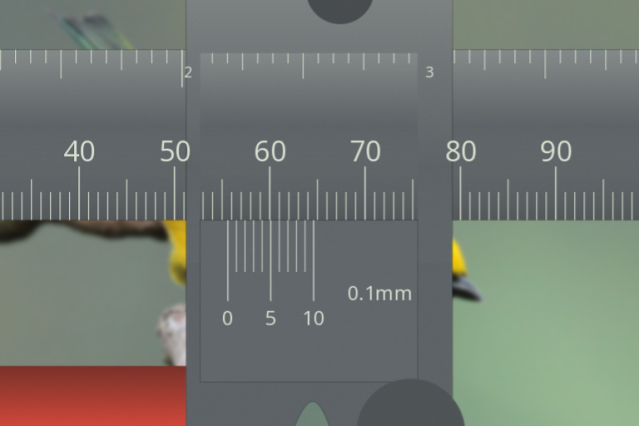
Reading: 55.6 mm
